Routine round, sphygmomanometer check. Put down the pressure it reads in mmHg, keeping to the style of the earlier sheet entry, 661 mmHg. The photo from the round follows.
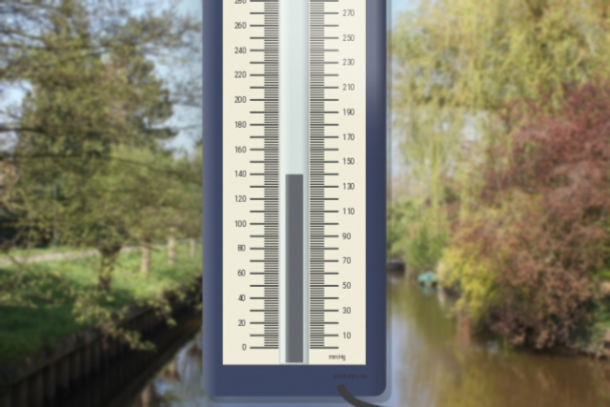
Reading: 140 mmHg
